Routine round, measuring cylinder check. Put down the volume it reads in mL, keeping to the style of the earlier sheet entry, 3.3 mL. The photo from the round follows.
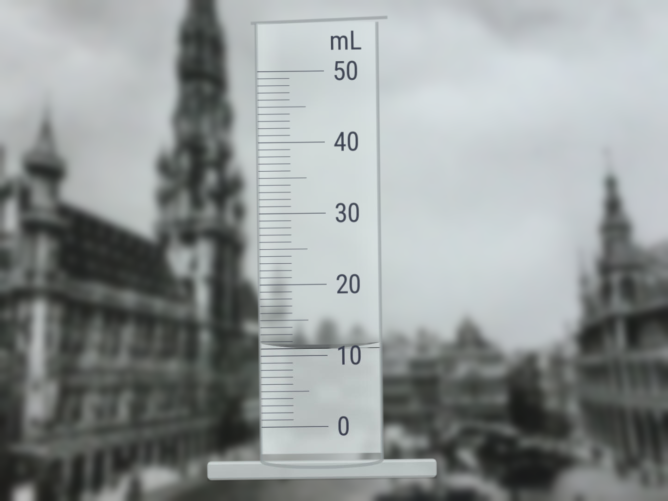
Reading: 11 mL
